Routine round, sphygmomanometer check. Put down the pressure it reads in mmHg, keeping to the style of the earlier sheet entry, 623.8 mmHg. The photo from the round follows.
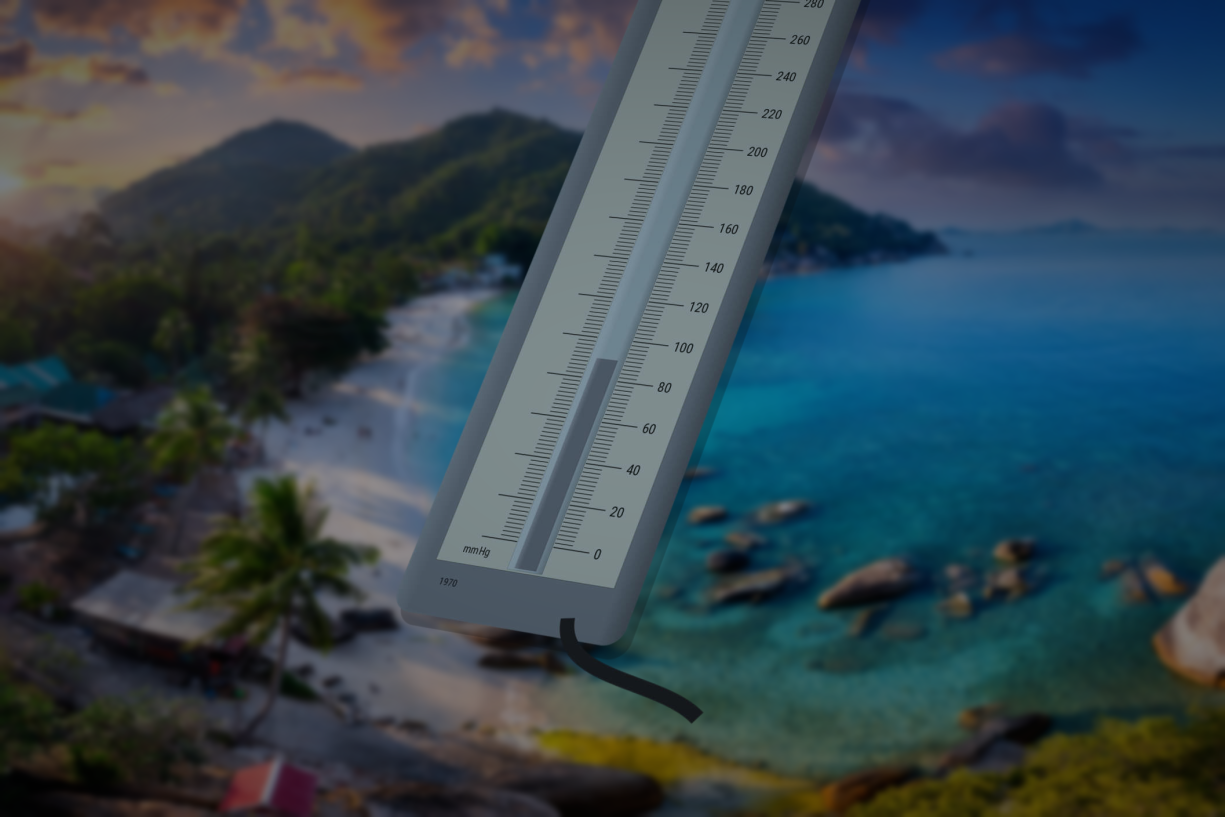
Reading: 90 mmHg
